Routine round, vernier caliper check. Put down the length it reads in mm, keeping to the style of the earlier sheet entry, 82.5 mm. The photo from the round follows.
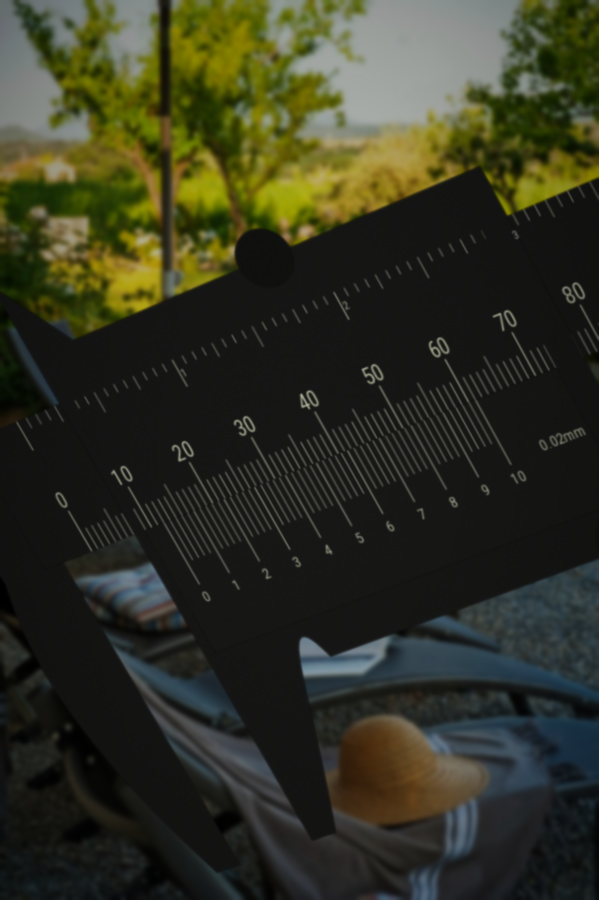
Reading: 12.0 mm
